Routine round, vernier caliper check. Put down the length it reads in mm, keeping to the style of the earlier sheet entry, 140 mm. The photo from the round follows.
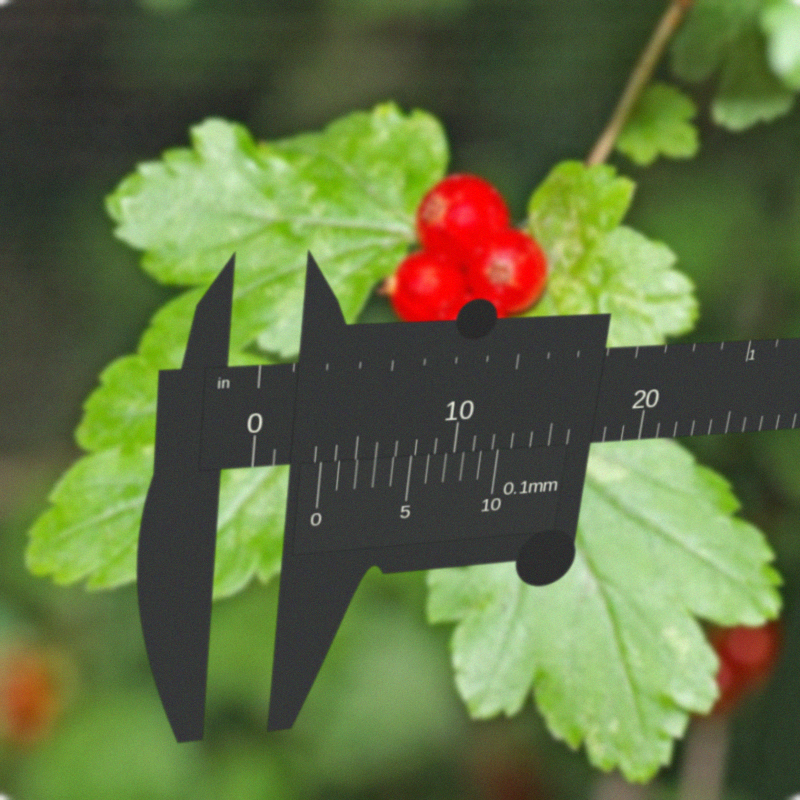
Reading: 3.3 mm
